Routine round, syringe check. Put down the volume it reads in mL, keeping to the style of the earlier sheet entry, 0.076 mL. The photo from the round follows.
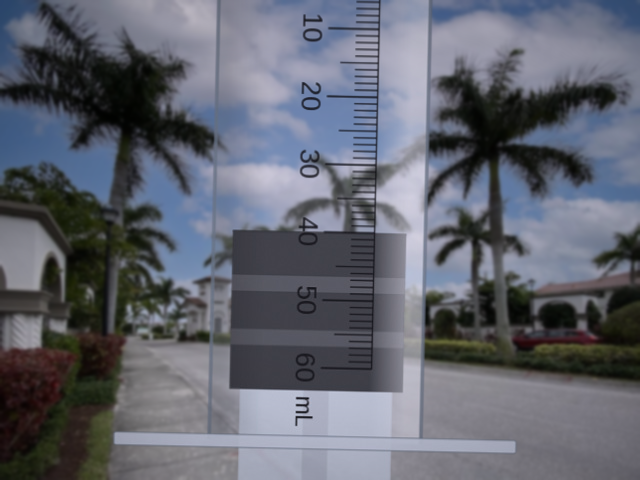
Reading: 40 mL
